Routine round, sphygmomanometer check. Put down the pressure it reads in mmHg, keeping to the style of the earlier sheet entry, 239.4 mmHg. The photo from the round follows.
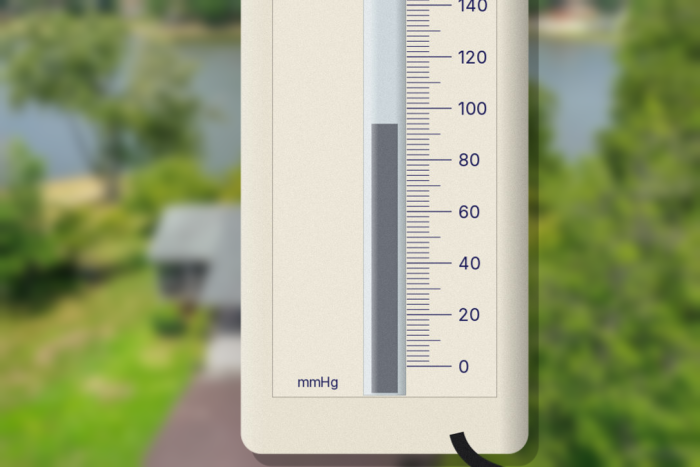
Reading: 94 mmHg
